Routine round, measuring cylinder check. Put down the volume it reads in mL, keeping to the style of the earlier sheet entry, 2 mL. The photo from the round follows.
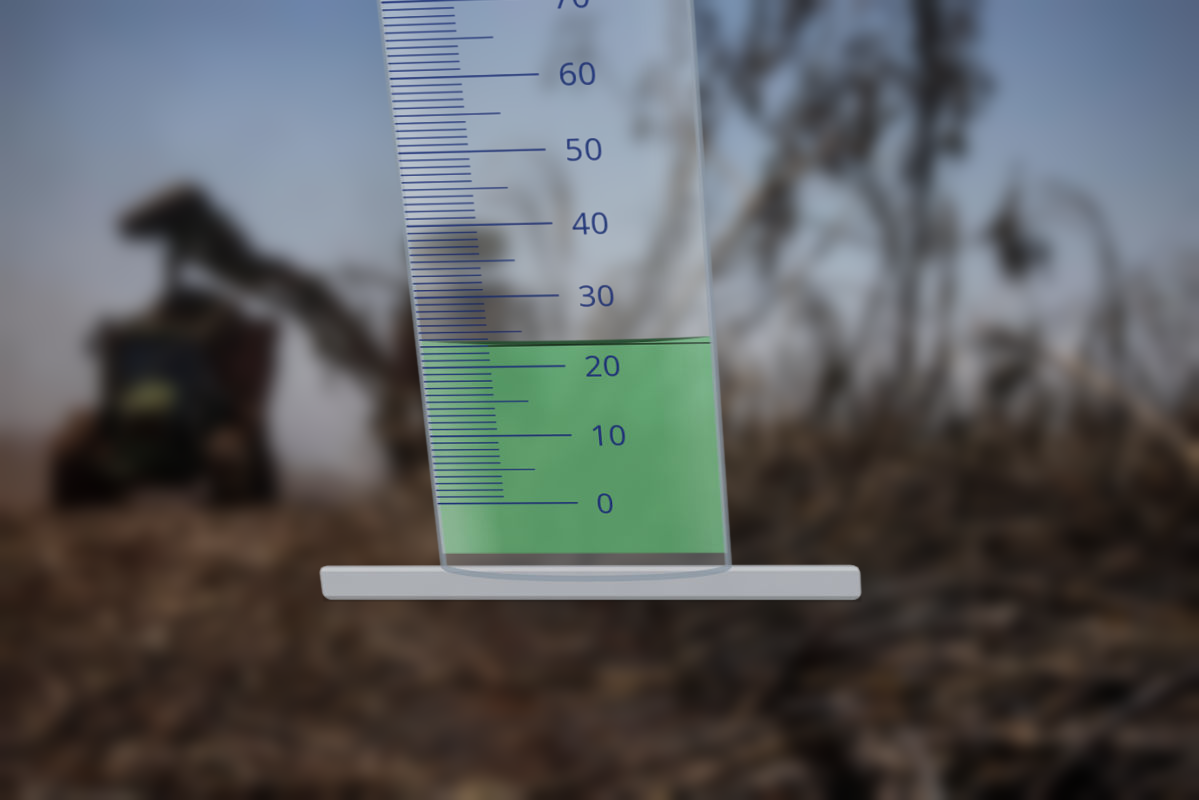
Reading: 23 mL
